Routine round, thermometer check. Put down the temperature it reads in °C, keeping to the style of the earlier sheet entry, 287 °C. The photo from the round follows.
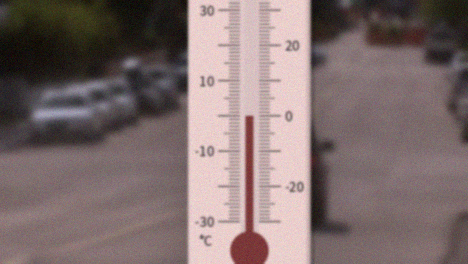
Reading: 0 °C
